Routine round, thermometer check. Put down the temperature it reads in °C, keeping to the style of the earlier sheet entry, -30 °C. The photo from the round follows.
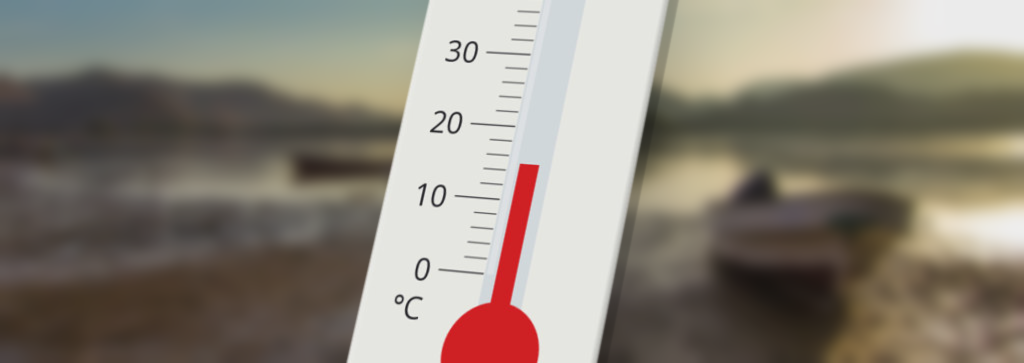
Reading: 15 °C
